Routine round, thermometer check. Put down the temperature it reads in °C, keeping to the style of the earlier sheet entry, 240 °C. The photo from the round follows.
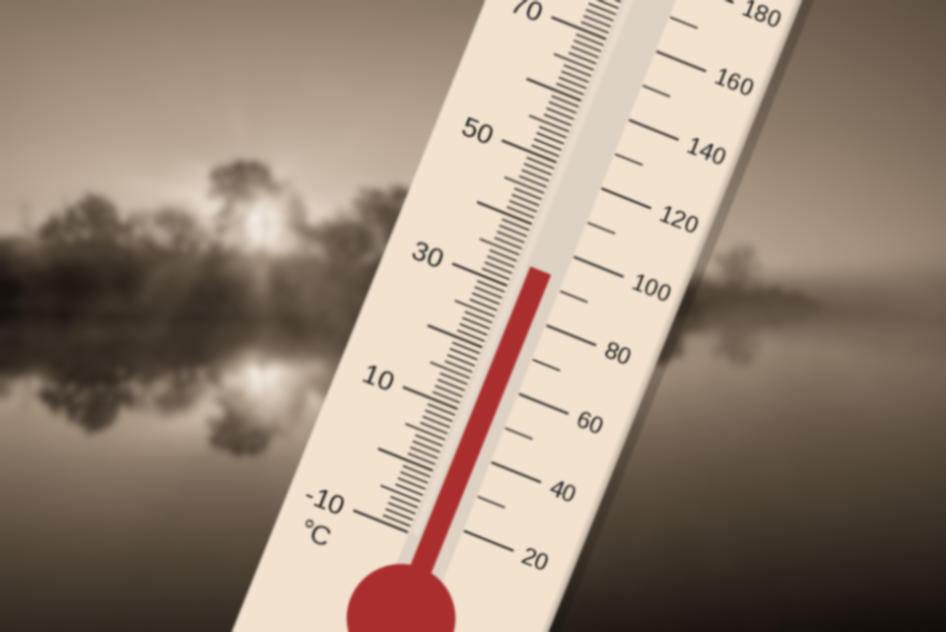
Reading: 34 °C
